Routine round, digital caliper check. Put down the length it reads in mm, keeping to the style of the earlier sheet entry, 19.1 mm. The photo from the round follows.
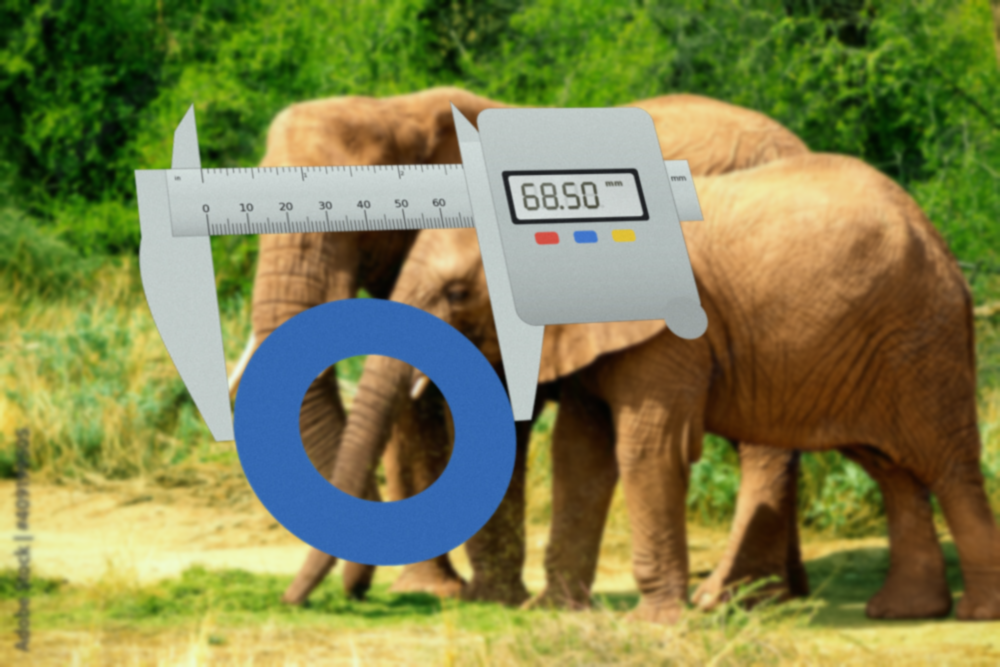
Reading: 68.50 mm
